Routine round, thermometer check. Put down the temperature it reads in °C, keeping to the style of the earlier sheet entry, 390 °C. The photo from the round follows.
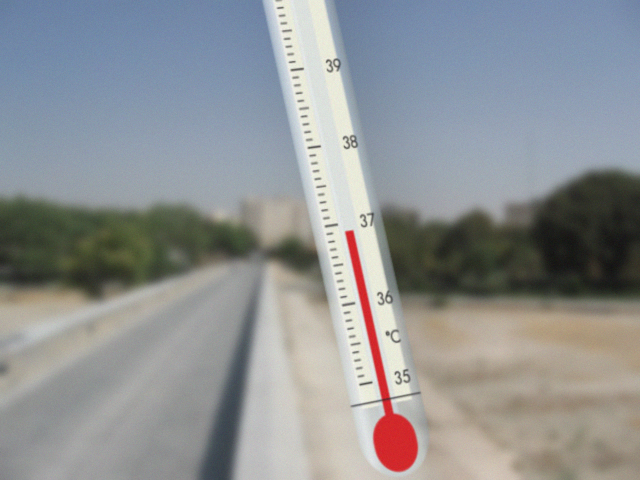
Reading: 36.9 °C
